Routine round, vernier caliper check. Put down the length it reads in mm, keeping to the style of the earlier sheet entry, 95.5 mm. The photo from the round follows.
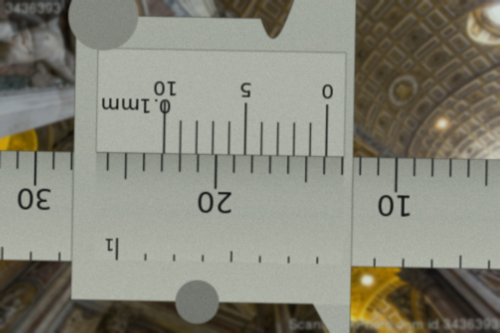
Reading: 13.9 mm
